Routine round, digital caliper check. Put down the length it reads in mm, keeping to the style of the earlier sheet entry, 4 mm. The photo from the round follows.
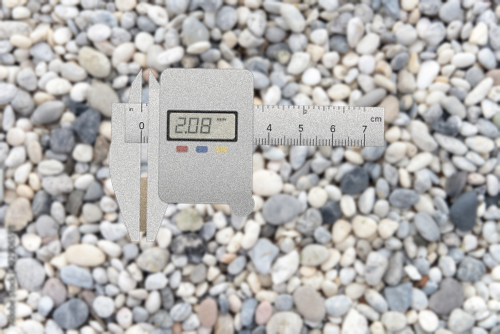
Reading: 2.08 mm
